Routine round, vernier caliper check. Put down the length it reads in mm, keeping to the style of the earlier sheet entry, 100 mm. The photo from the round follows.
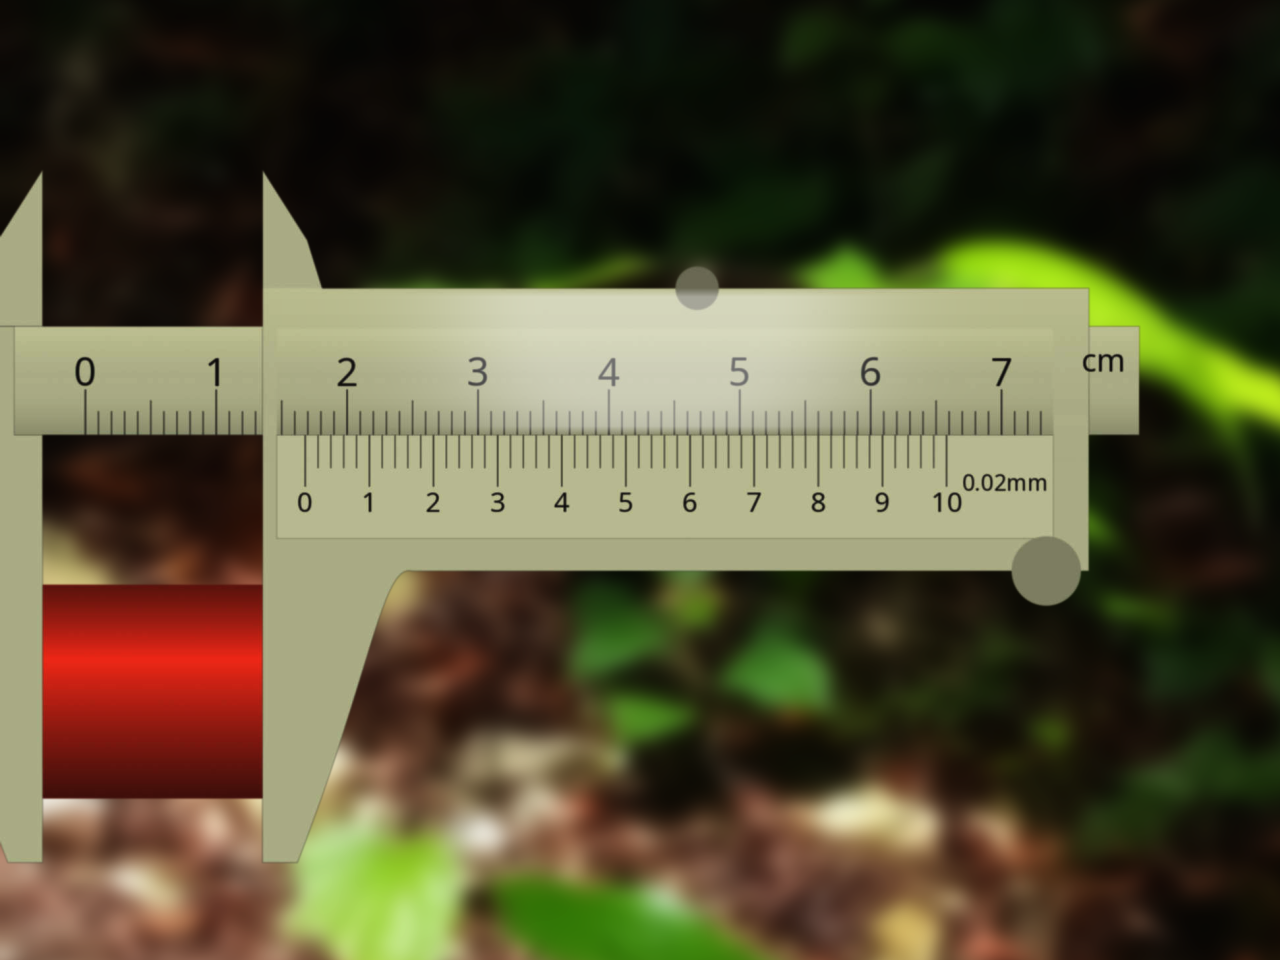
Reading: 16.8 mm
